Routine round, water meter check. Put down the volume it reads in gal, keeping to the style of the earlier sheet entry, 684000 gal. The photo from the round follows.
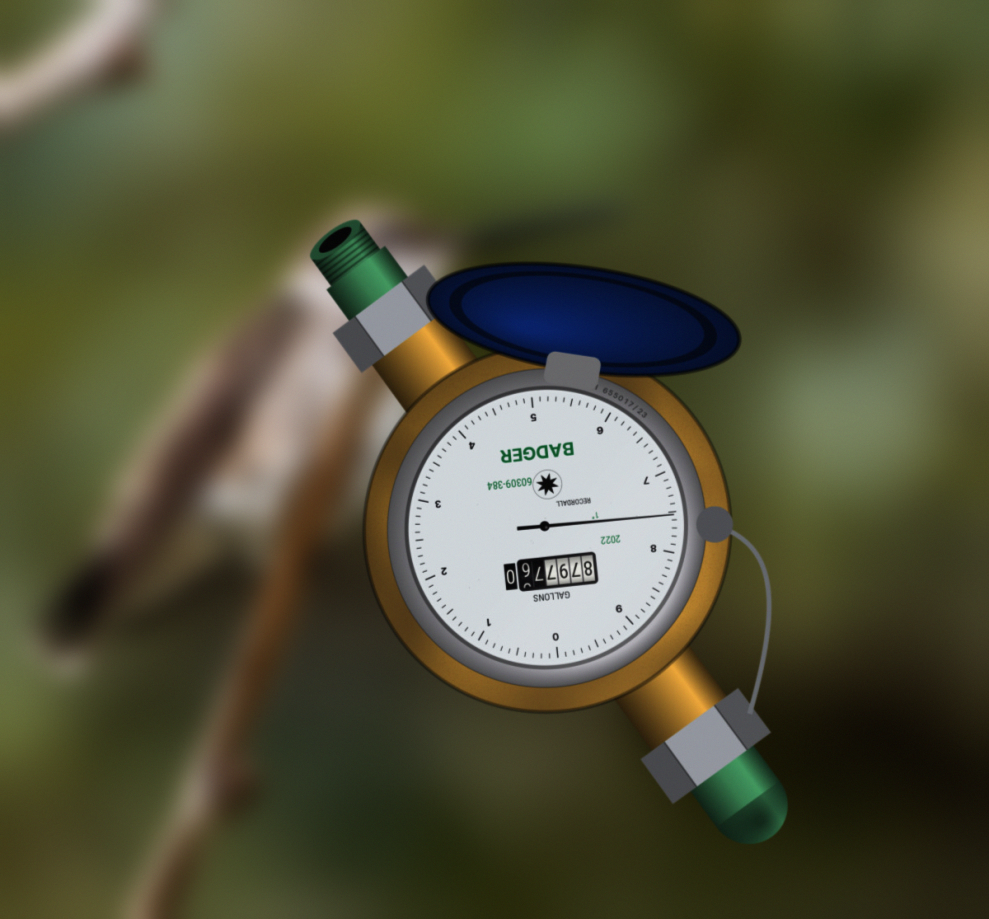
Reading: 8797757.5 gal
